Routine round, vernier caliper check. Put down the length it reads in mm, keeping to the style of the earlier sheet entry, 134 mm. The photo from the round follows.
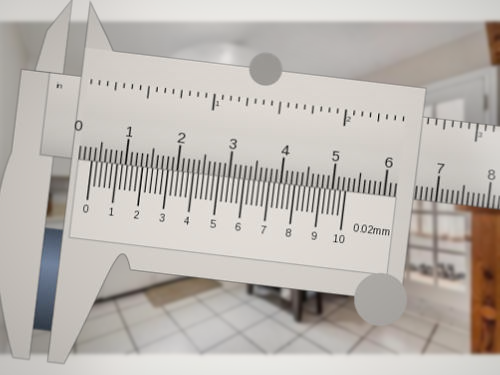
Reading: 3.5 mm
